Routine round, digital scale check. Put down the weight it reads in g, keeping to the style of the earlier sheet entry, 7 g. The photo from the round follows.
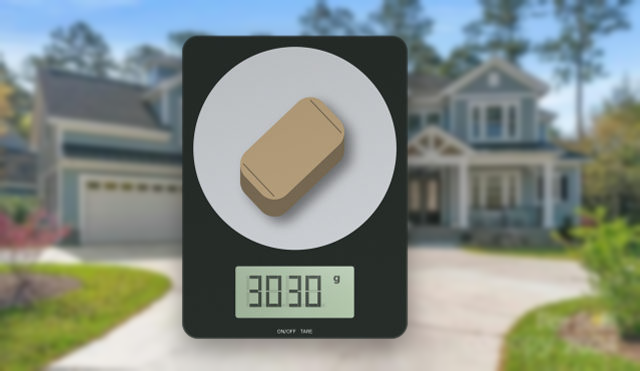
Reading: 3030 g
